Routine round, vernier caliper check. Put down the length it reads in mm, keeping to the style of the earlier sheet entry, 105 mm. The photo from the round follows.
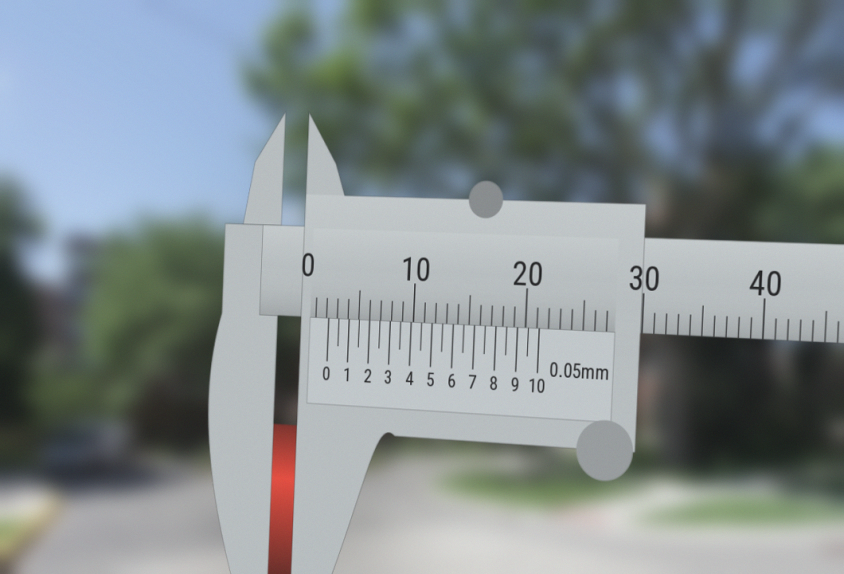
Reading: 2.2 mm
